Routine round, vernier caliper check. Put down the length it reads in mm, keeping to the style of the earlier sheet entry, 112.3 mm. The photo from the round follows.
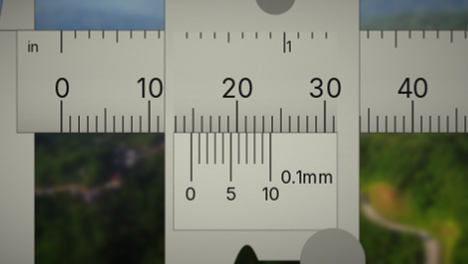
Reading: 14.8 mm
